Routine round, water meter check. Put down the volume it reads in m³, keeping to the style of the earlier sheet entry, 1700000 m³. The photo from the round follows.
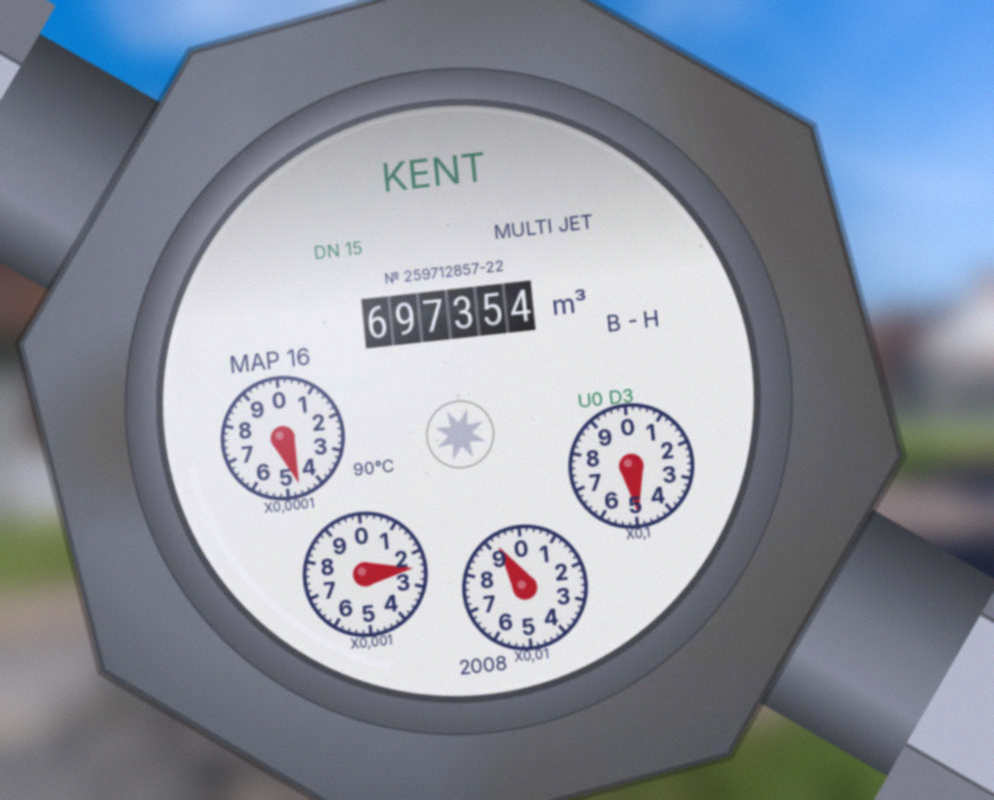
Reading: 697354.4924 m³
